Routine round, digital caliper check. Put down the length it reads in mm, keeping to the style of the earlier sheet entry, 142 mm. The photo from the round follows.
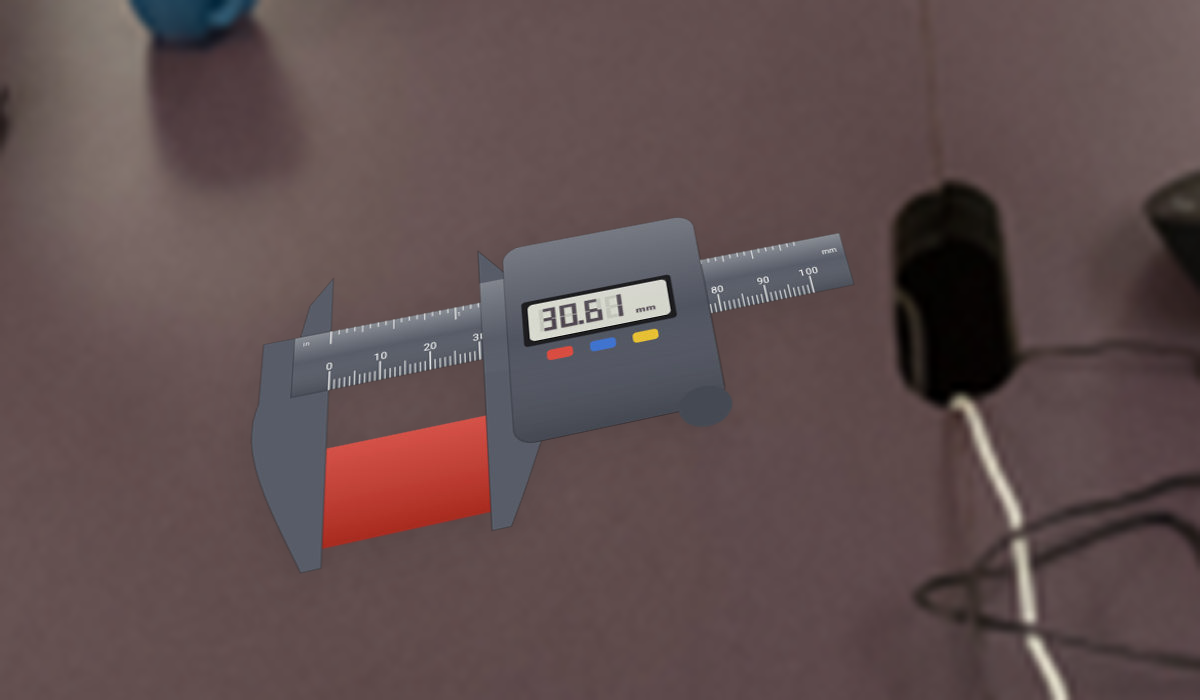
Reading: 30.61 mm
